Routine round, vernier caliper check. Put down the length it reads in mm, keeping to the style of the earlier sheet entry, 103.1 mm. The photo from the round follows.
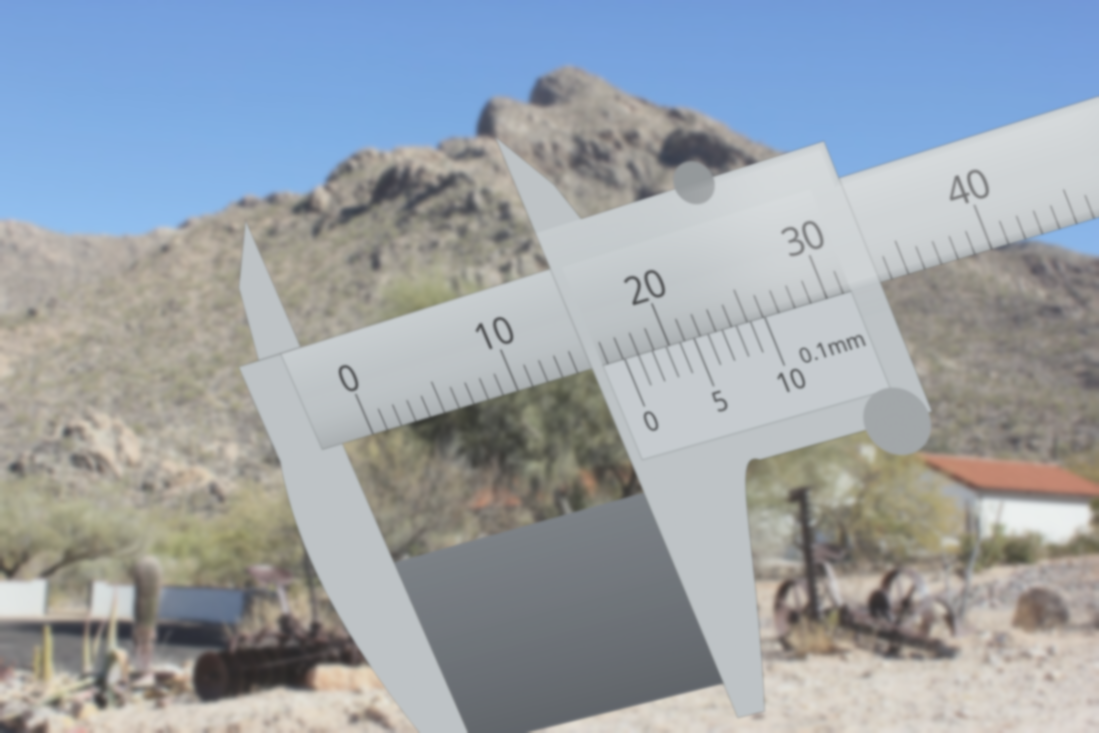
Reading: 17.1 mm
